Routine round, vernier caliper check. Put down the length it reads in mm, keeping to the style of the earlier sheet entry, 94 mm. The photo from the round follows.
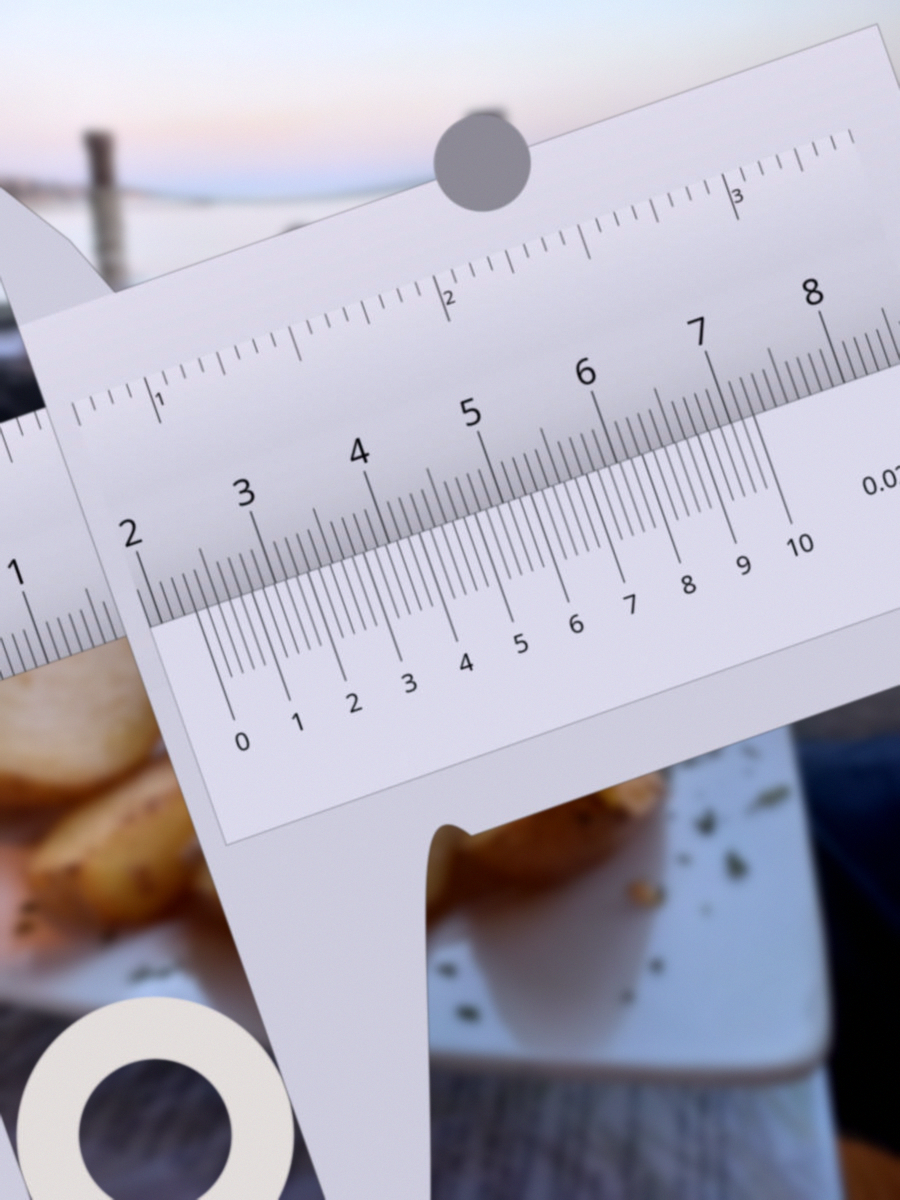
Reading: 23.0 mm
